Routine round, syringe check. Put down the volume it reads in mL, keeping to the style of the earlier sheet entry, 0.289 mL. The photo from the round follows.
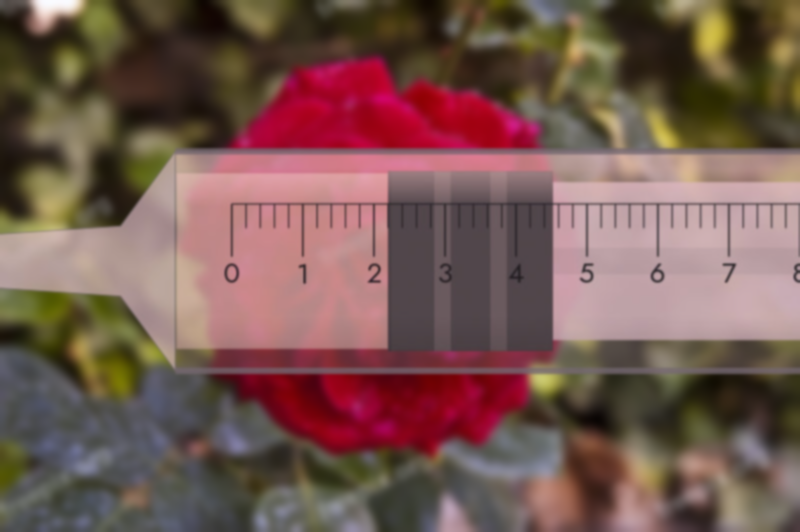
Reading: 2.2 mL
